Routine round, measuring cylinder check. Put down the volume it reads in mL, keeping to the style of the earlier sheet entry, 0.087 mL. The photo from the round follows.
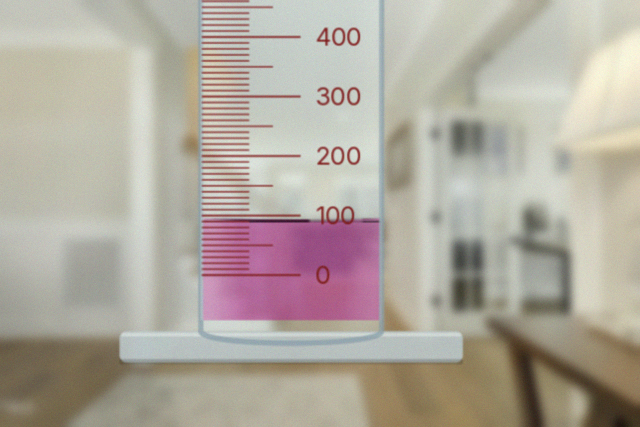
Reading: 90 mL
